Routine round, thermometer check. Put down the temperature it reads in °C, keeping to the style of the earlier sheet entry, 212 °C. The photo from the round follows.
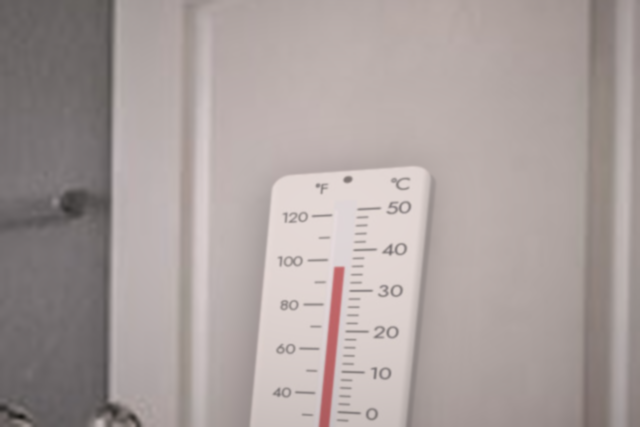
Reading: 36 °C
